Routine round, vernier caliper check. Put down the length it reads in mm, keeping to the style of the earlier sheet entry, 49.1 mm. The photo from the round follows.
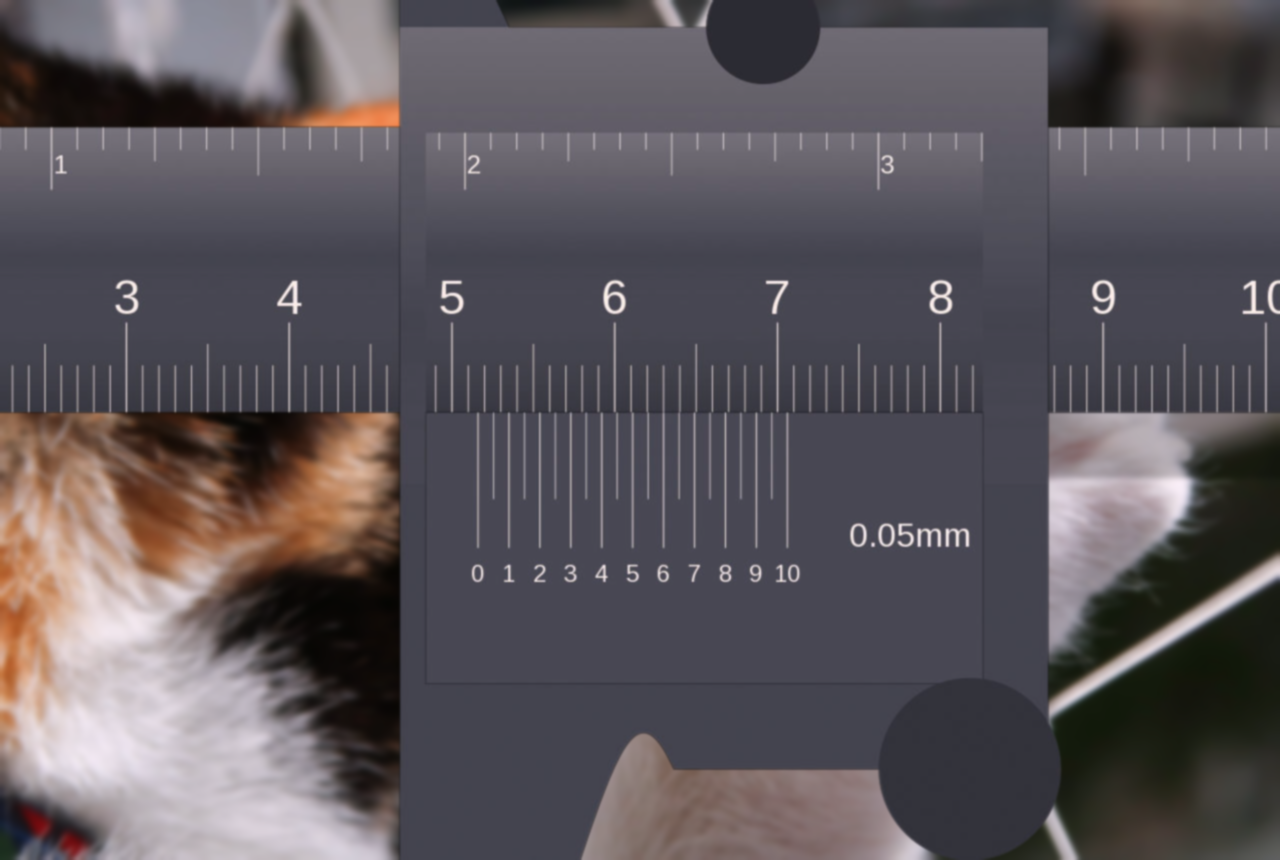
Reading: 51.6 mm
